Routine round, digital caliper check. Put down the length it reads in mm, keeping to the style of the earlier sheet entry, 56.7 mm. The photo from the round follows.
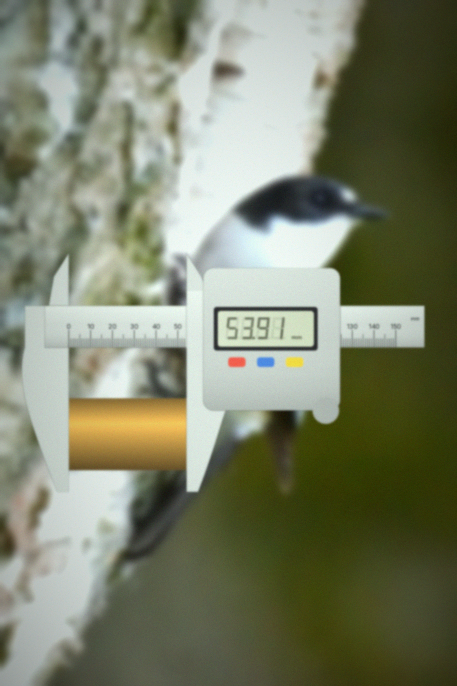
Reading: 53.91 mm
